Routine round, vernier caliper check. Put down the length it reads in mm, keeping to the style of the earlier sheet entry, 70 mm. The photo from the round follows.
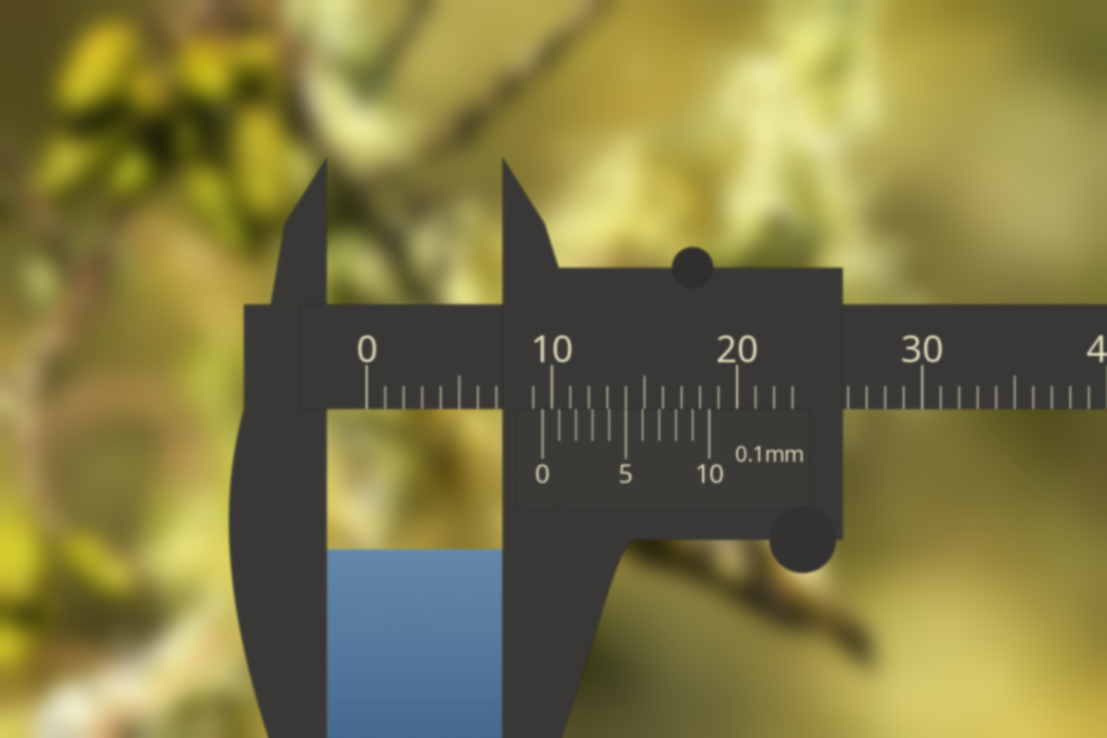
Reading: 9.5 mm
